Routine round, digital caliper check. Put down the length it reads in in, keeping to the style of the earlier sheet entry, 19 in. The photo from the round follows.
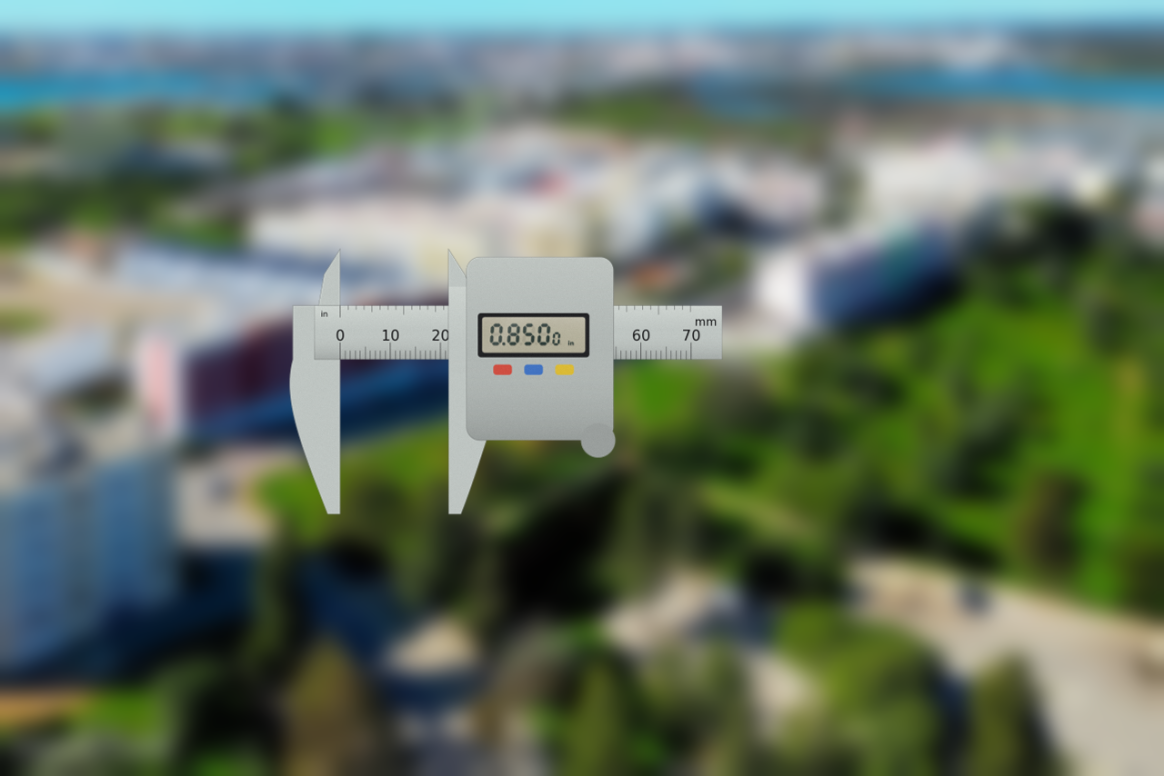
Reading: 0.8500 in
